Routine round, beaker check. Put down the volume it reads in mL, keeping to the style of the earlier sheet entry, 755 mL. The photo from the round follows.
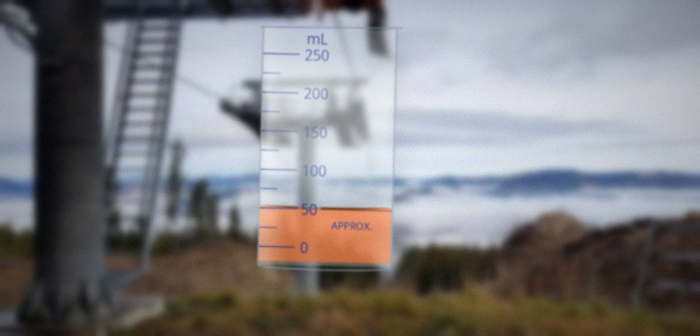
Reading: 50 mL
